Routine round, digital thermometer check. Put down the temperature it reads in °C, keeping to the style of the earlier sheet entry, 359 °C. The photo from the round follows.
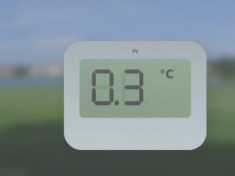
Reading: 0.3 °C
